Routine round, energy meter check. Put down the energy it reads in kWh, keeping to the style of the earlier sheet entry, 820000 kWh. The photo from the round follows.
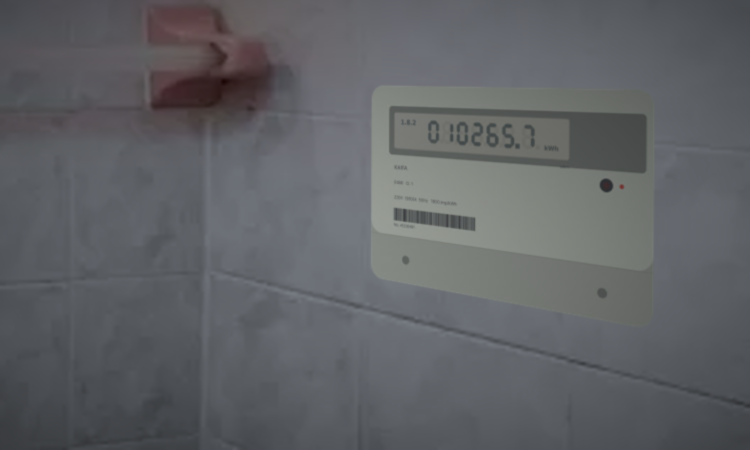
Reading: 10265.7 kWh
